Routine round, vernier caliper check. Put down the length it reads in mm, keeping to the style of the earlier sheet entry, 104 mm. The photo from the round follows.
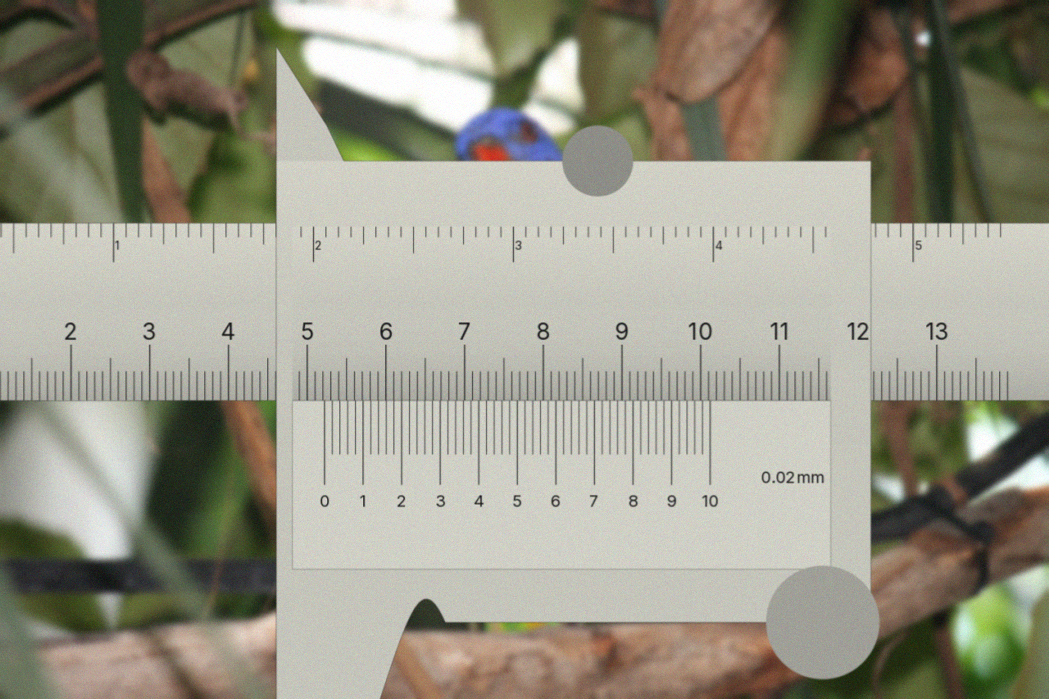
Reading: 52.2 mm
